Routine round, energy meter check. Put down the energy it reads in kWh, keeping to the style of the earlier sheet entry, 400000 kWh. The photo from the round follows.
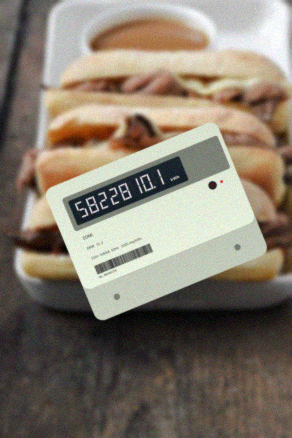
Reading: 5822810.1 kWh
